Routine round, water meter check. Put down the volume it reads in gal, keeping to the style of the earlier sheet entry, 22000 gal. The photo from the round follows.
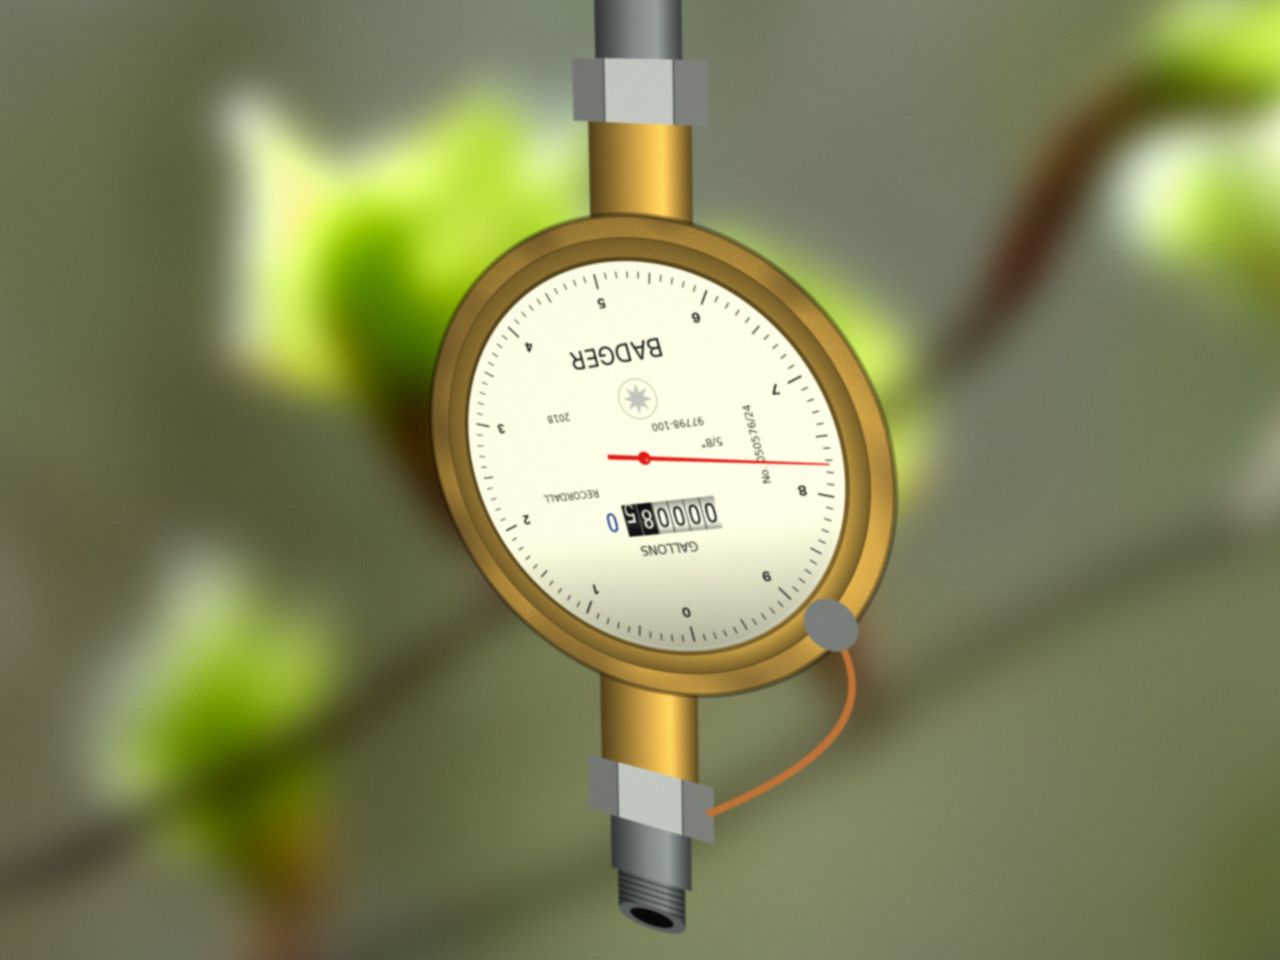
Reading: 847.7 gal
